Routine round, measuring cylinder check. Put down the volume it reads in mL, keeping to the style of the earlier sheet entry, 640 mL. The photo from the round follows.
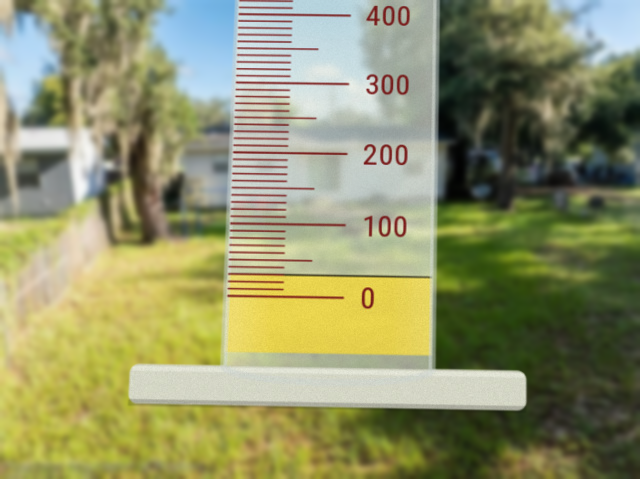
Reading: 30 mL
